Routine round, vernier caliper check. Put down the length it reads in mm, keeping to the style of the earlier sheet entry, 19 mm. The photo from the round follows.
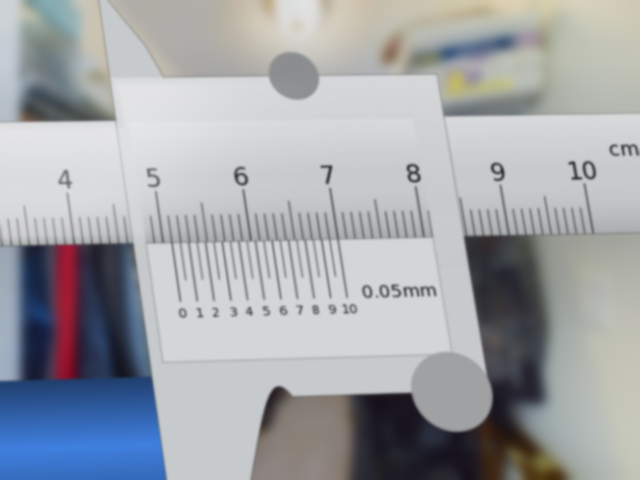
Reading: 51.0 mm
